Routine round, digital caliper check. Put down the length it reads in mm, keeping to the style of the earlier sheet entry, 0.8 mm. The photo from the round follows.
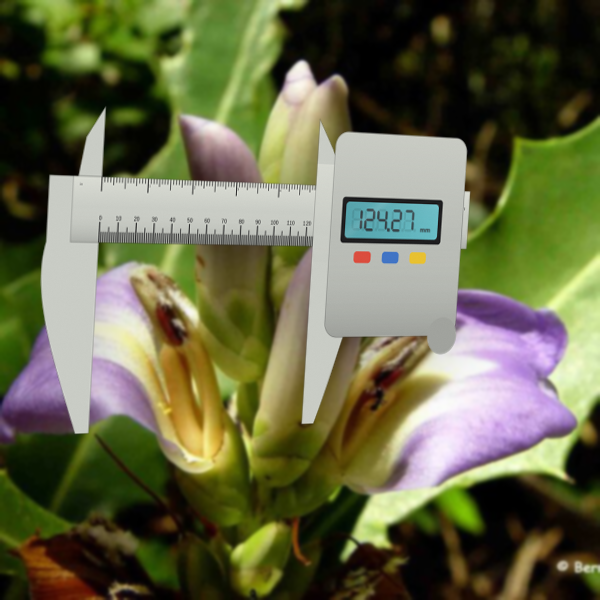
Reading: 124.27 mm
